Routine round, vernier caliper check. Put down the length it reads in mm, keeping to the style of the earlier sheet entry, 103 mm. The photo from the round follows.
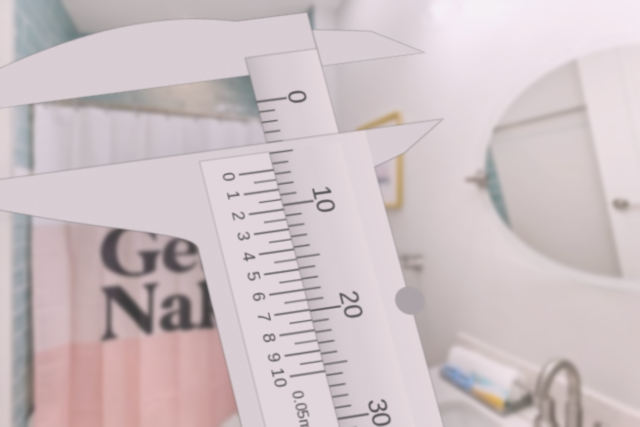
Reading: 6.6 mm
